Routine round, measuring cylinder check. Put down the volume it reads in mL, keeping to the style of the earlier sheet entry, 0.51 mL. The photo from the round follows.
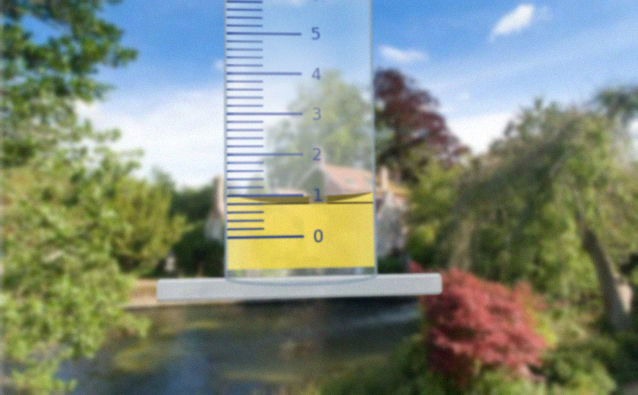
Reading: 0.8 mL
